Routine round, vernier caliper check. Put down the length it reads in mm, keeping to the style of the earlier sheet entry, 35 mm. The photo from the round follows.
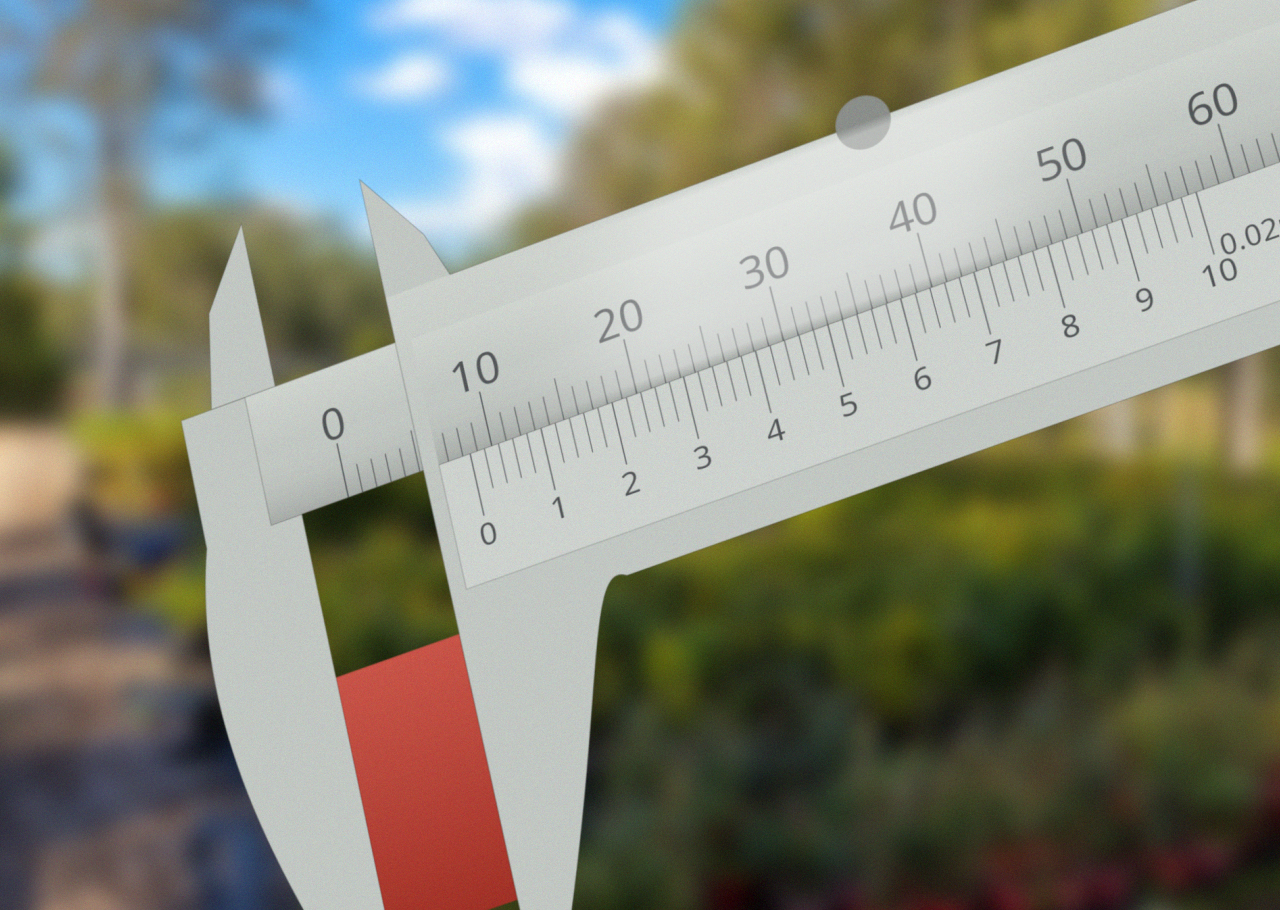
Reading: 8.5 mm
